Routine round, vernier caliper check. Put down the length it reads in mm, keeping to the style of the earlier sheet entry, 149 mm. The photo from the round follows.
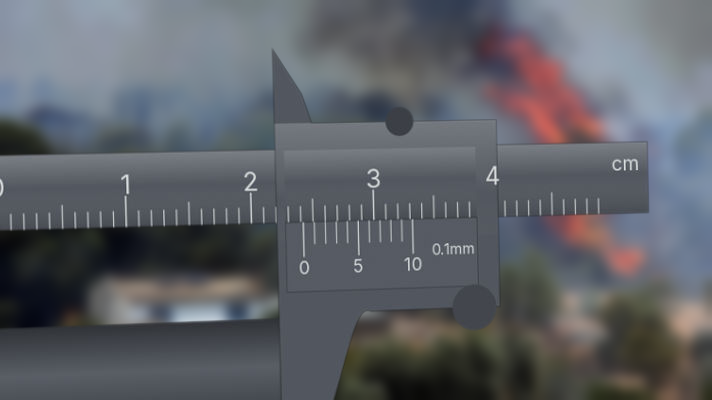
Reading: 24.2 mm
